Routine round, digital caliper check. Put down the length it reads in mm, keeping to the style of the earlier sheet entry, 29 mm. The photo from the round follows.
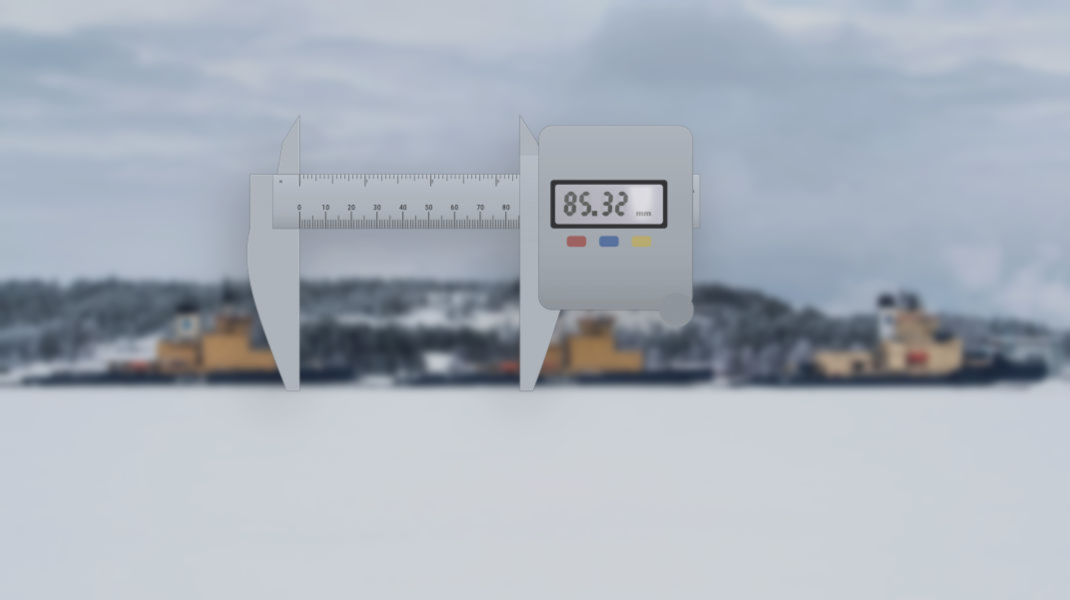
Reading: 85.32 mm
